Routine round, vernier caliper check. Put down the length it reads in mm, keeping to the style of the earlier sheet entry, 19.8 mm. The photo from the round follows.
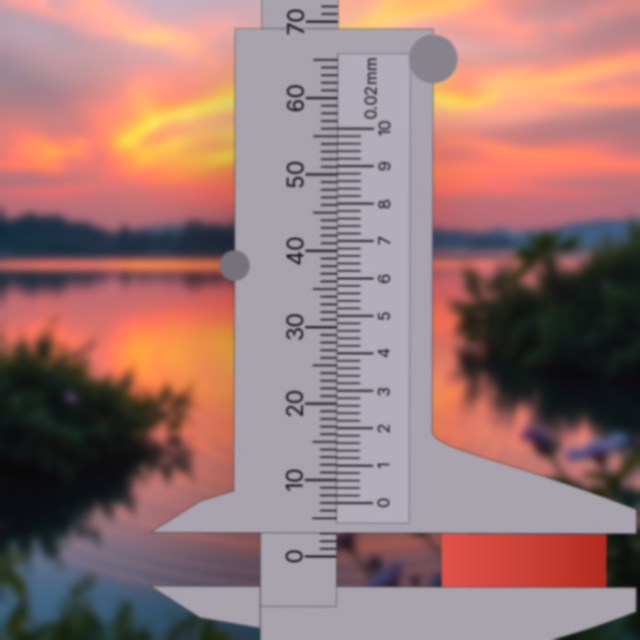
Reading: 7.0 mm
